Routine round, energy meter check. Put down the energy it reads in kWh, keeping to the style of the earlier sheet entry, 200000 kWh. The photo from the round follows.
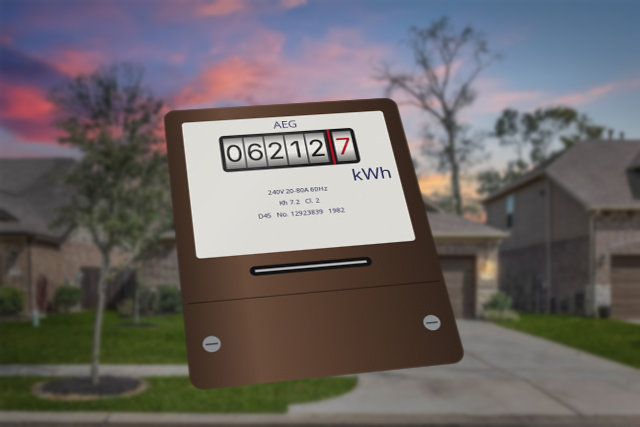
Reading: 6212.7 kWh
